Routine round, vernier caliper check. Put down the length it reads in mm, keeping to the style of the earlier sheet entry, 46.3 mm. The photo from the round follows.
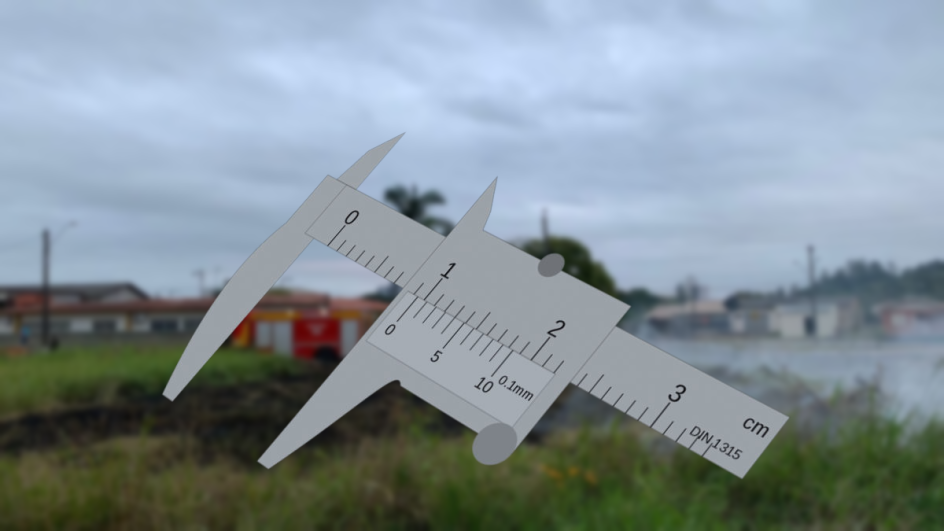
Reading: 9.4 mm
